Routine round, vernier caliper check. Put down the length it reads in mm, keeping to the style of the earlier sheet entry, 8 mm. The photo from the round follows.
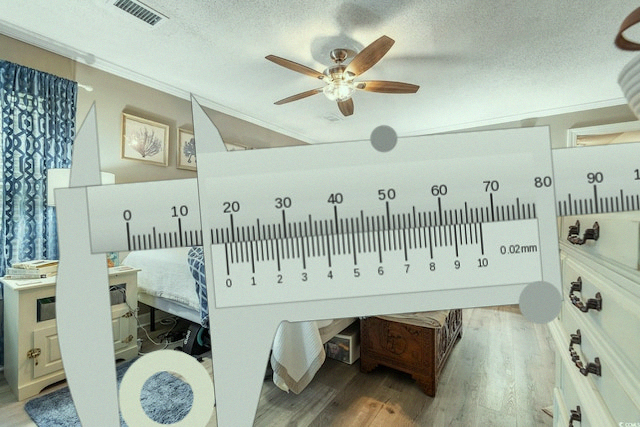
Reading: 18.5 mm
